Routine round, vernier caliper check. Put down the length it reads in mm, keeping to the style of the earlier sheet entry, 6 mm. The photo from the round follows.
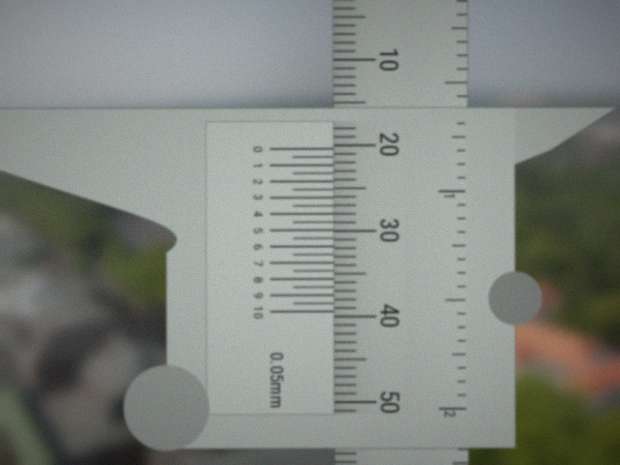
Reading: 20.4 mm
